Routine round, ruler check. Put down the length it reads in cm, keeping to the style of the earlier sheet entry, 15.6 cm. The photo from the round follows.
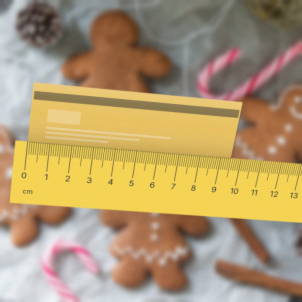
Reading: 9.5 cm
